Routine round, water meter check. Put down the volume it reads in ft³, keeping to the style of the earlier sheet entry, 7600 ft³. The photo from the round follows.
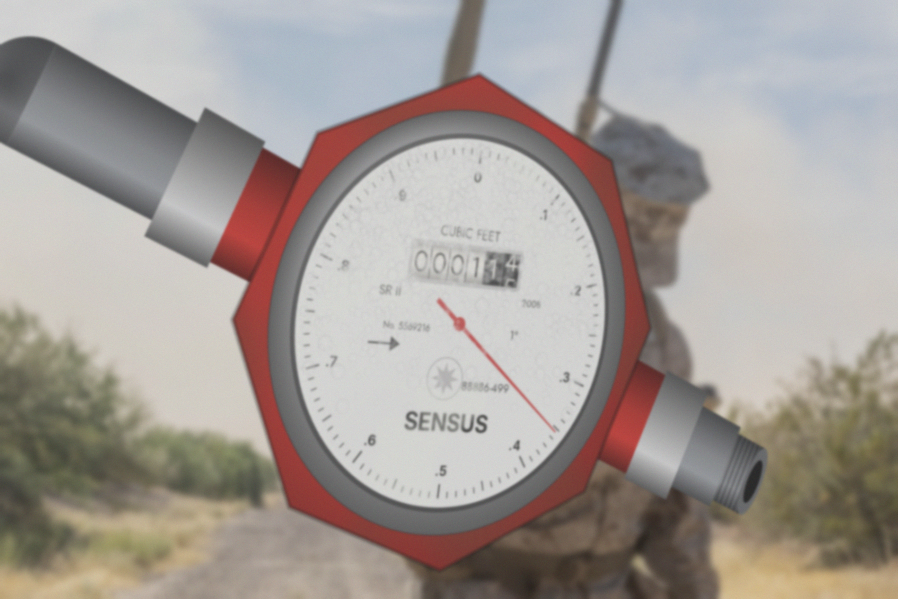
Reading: 114.35 ft³
